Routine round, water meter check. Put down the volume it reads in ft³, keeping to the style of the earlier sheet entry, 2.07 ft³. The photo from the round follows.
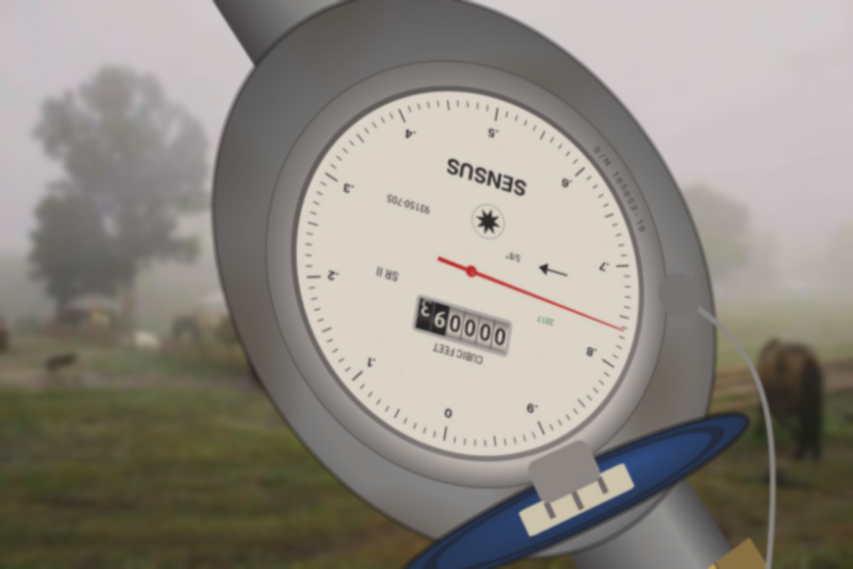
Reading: 92.76 ft³
